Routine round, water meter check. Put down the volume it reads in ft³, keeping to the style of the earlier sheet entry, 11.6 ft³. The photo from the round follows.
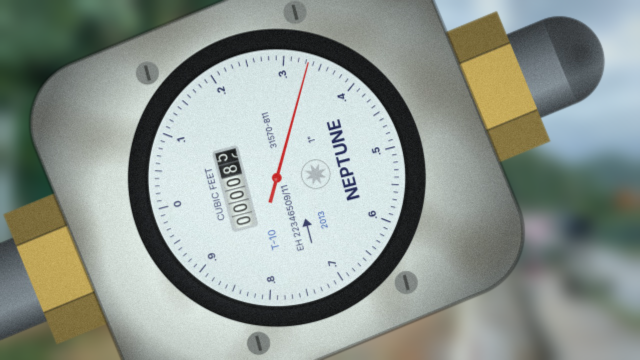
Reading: 85.33 ft³
